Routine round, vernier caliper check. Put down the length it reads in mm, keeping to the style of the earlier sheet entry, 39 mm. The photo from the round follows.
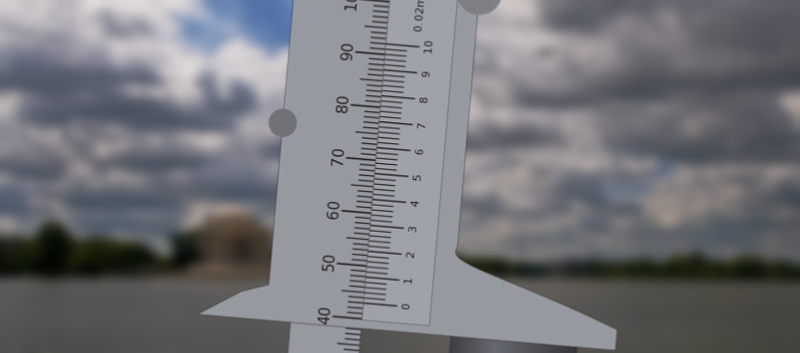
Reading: 43.0 mm
